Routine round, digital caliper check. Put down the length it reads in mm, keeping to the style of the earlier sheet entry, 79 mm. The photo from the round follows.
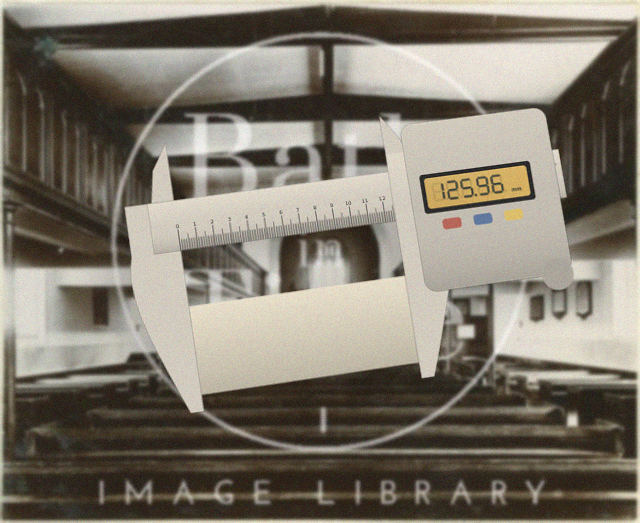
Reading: 125.96 mm
